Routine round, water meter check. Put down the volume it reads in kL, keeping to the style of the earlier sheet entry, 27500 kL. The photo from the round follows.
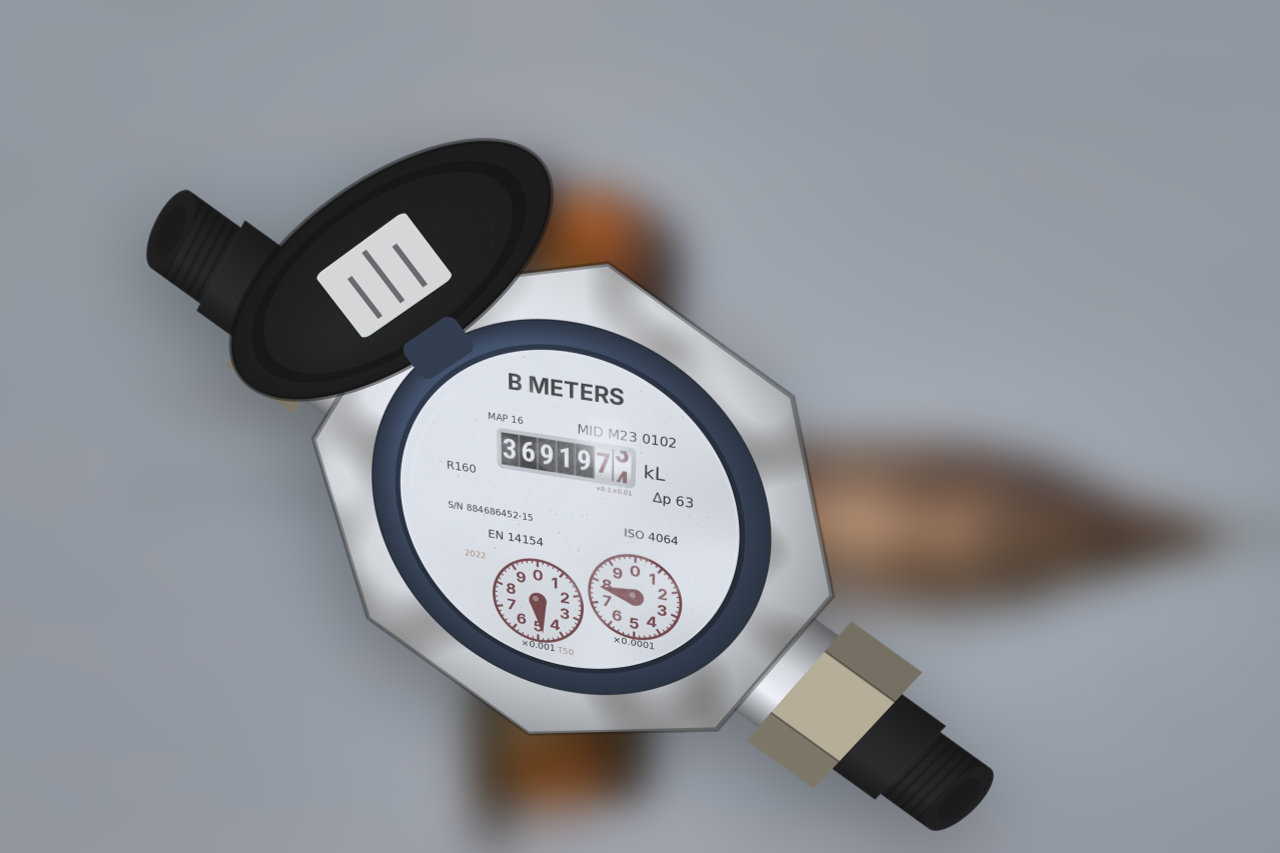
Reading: 36919.7347 kL
